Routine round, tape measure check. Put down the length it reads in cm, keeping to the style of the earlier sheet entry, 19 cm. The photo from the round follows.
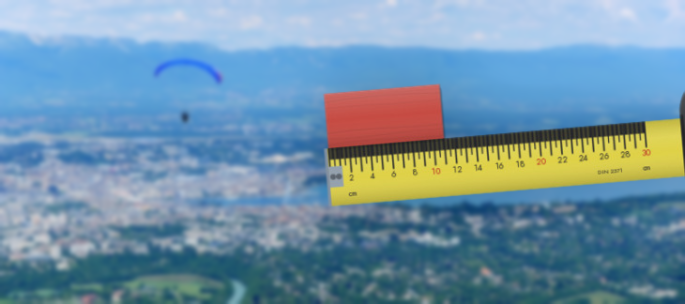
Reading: 11 cm
